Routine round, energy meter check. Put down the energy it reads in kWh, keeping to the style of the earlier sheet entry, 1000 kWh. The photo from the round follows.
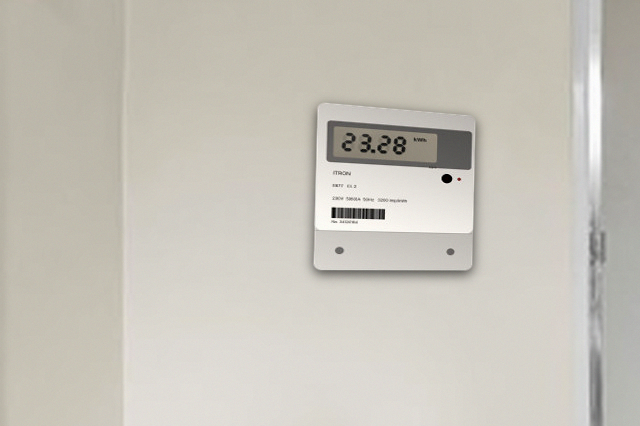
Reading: 23.28 kWh
